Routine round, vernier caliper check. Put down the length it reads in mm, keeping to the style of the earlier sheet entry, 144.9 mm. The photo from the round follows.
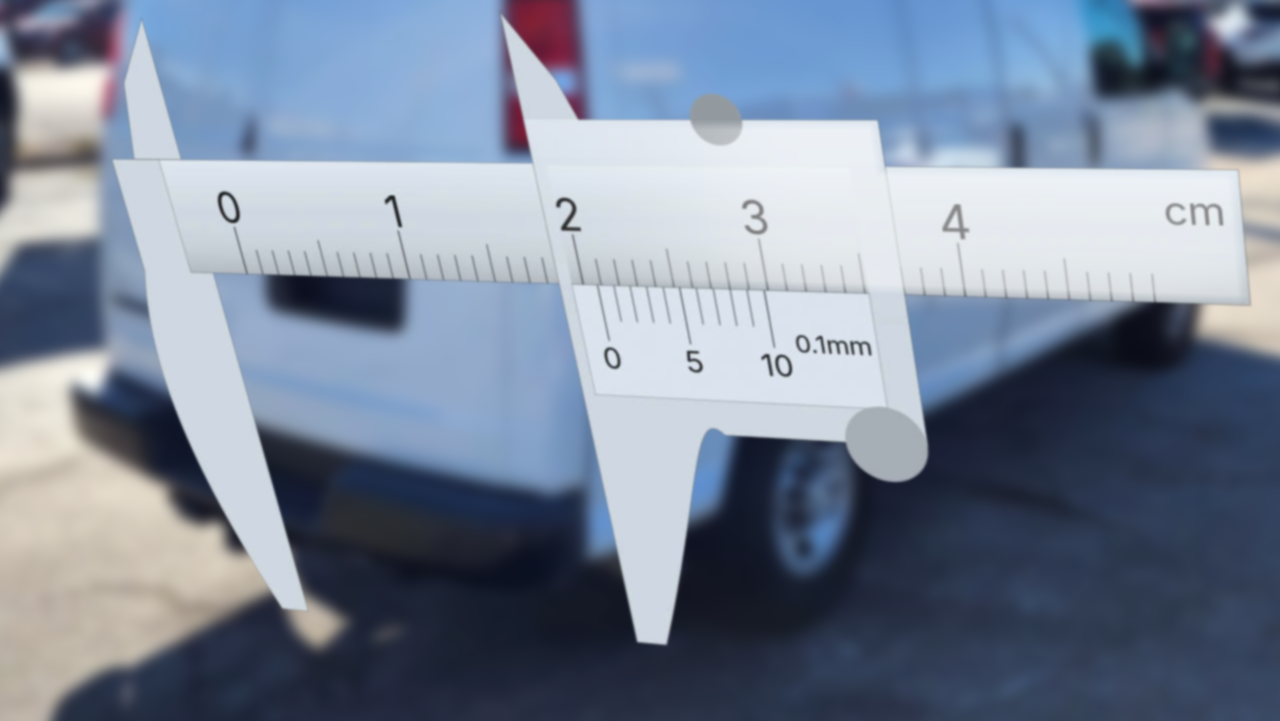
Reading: 20.8 mm
